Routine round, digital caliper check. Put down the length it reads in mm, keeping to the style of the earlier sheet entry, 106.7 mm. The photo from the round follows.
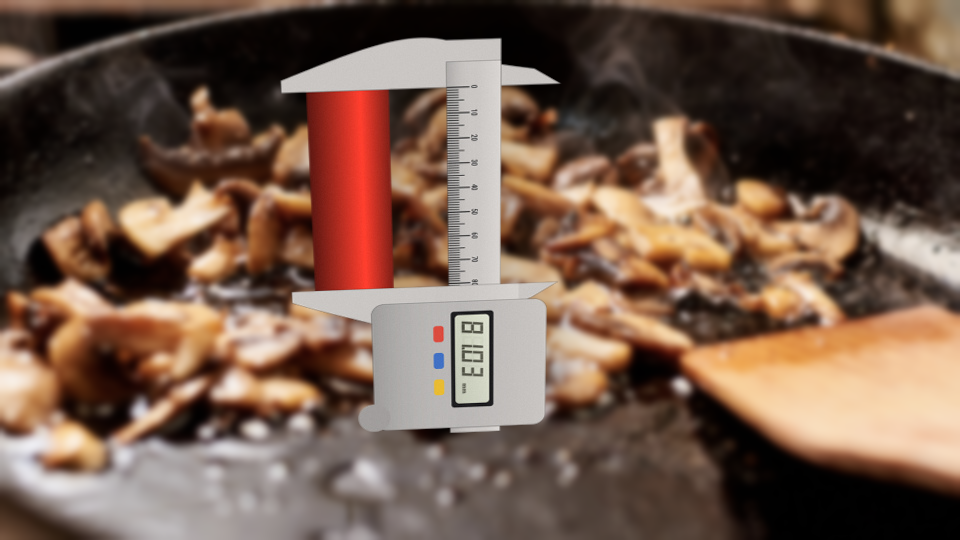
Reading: 81.03 mm
